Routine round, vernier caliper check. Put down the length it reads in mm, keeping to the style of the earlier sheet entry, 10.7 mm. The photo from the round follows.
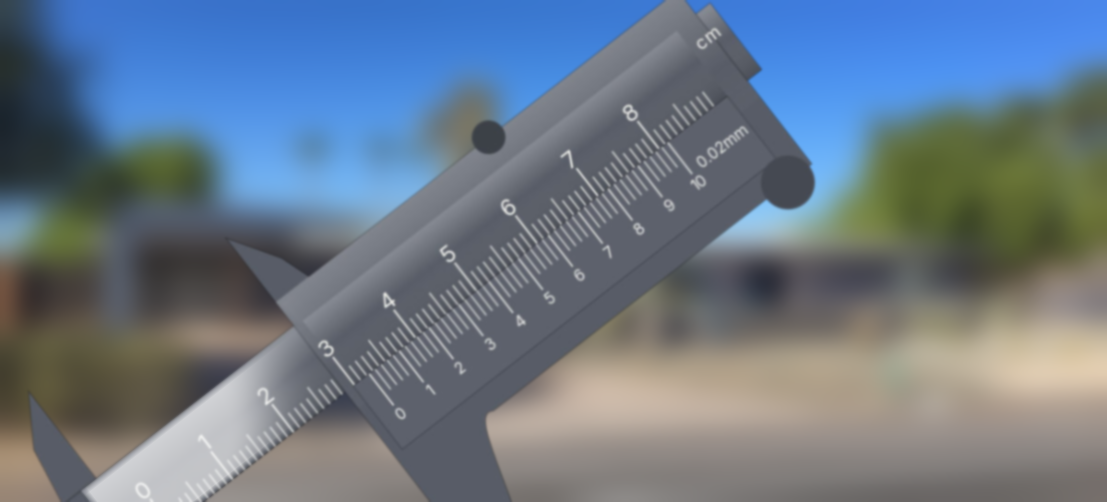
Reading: 32.4 mm
